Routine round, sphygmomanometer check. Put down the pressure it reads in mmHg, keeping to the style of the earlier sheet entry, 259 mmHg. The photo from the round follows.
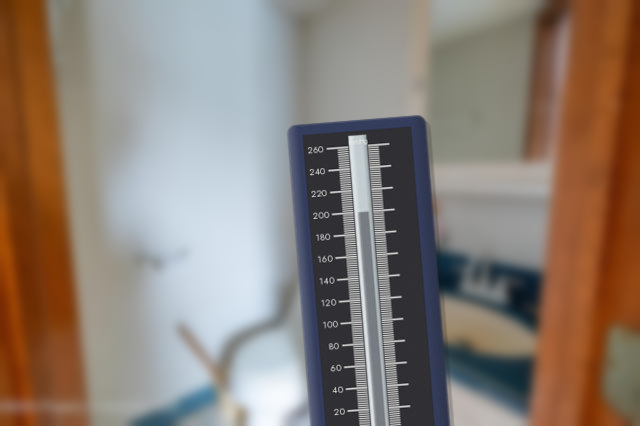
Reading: 200 mmHg
